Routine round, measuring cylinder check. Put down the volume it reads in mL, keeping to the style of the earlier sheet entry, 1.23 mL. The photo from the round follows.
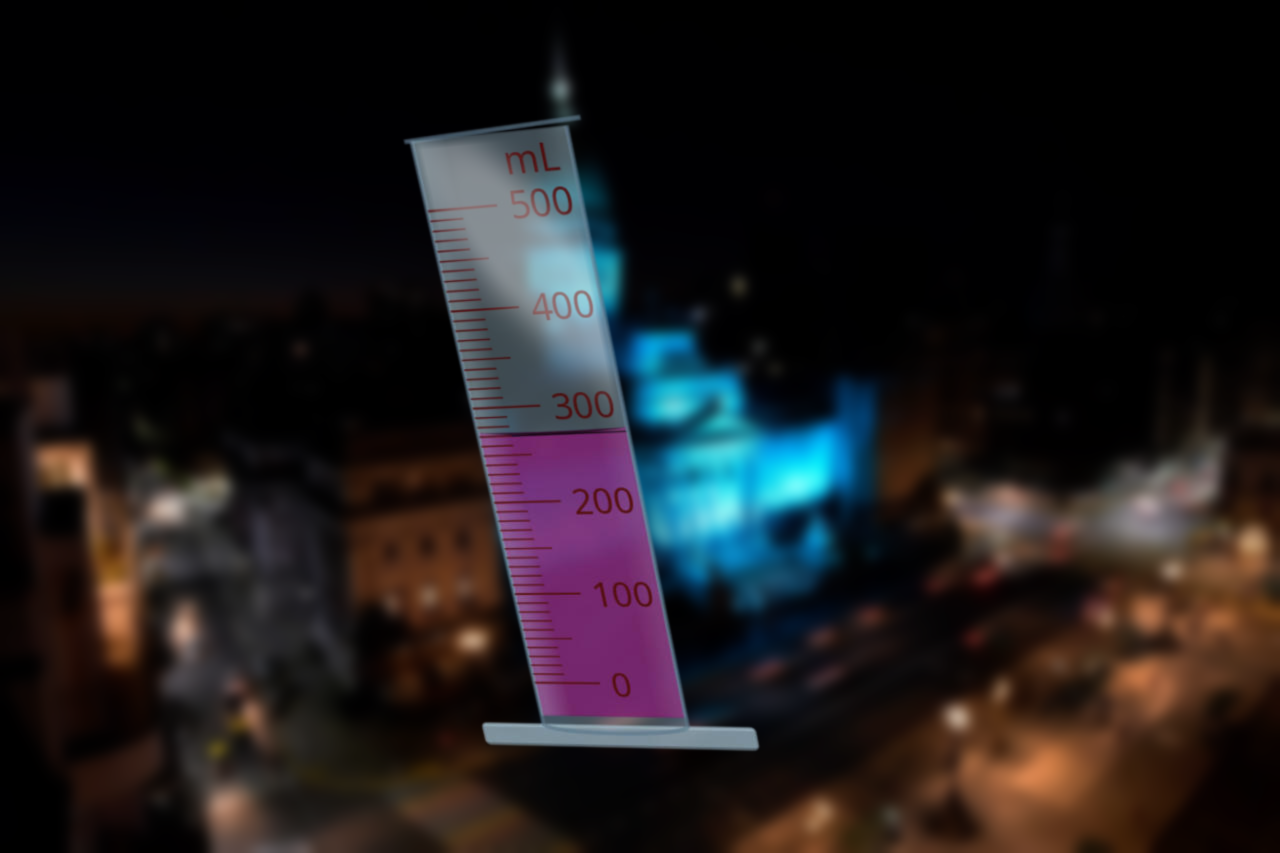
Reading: 270 mL
